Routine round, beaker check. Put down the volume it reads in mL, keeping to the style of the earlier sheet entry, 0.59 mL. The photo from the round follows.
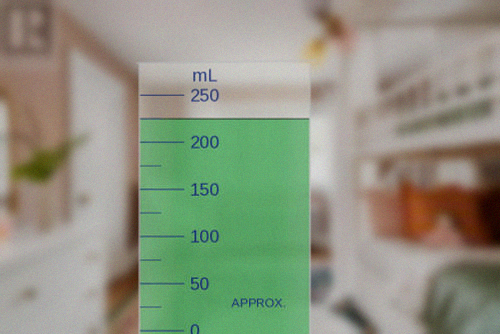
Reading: 225 mL
